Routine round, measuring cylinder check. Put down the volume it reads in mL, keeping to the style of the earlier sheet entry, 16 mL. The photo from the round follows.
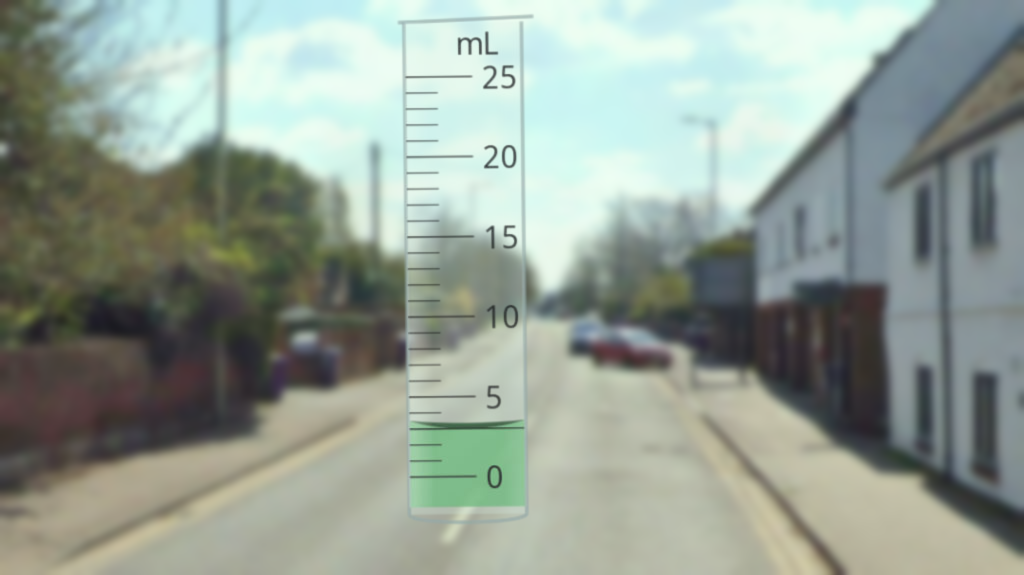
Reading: 3 mL
